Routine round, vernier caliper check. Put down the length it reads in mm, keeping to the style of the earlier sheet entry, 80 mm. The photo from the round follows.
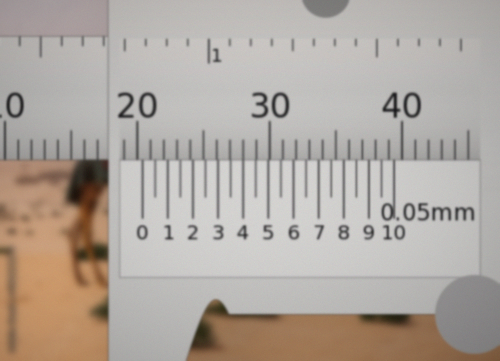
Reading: 20.4 mm
